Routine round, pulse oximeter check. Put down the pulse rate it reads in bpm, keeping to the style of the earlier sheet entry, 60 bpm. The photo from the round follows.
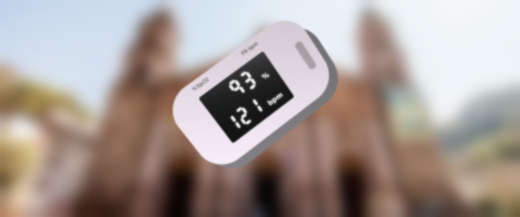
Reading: 121 bpm
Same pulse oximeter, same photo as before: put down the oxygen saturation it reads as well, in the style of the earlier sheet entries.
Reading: 93 %
